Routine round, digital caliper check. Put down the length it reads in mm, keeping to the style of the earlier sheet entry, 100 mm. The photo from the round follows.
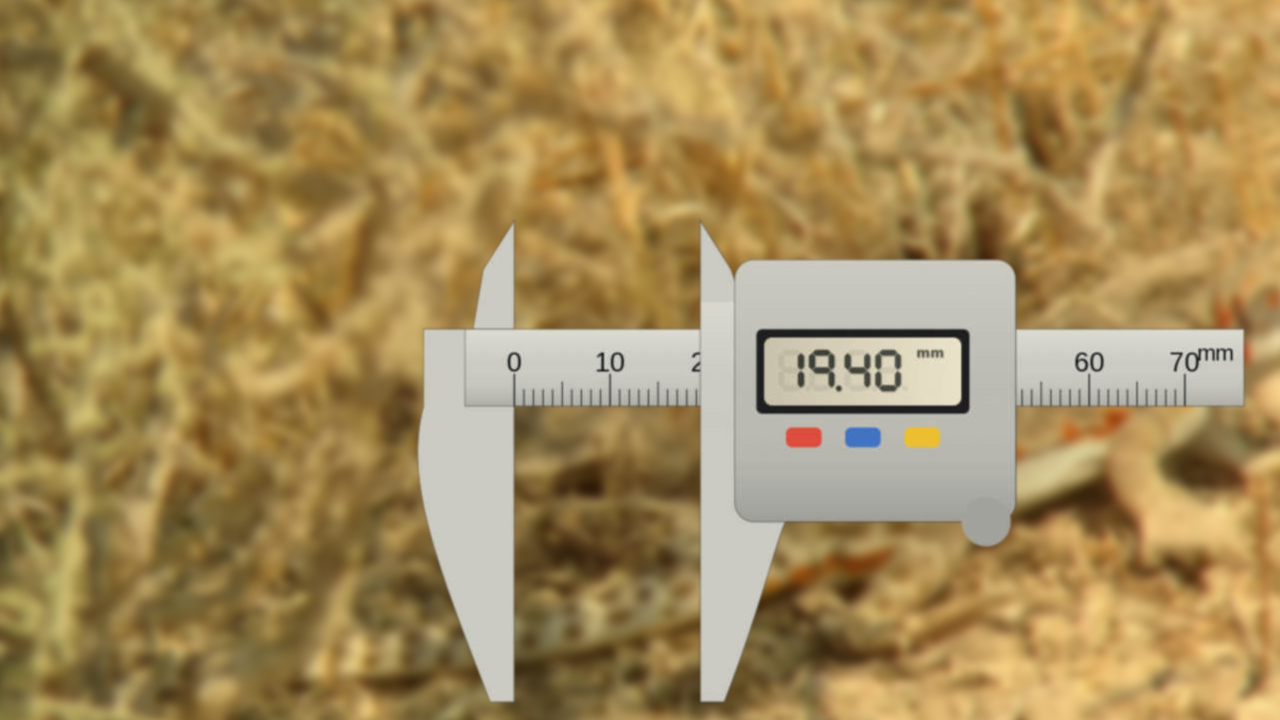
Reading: 19.40 mm
